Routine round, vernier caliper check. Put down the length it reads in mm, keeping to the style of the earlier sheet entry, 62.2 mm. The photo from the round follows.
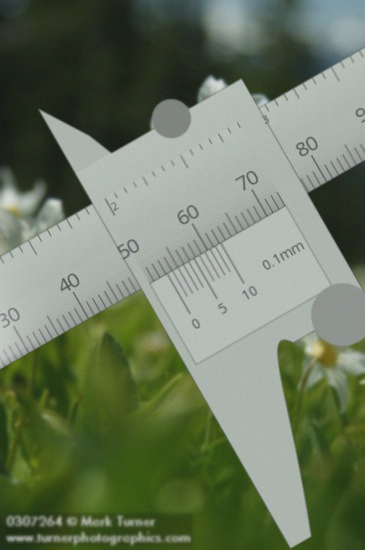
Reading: 53.2 mm
